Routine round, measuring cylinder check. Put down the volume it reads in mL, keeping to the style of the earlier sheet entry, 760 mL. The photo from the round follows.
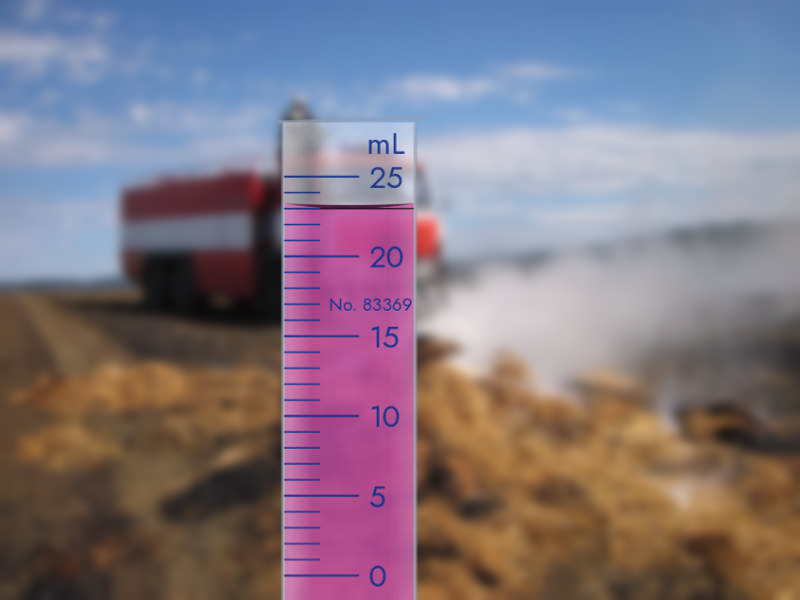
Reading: 23 mL
